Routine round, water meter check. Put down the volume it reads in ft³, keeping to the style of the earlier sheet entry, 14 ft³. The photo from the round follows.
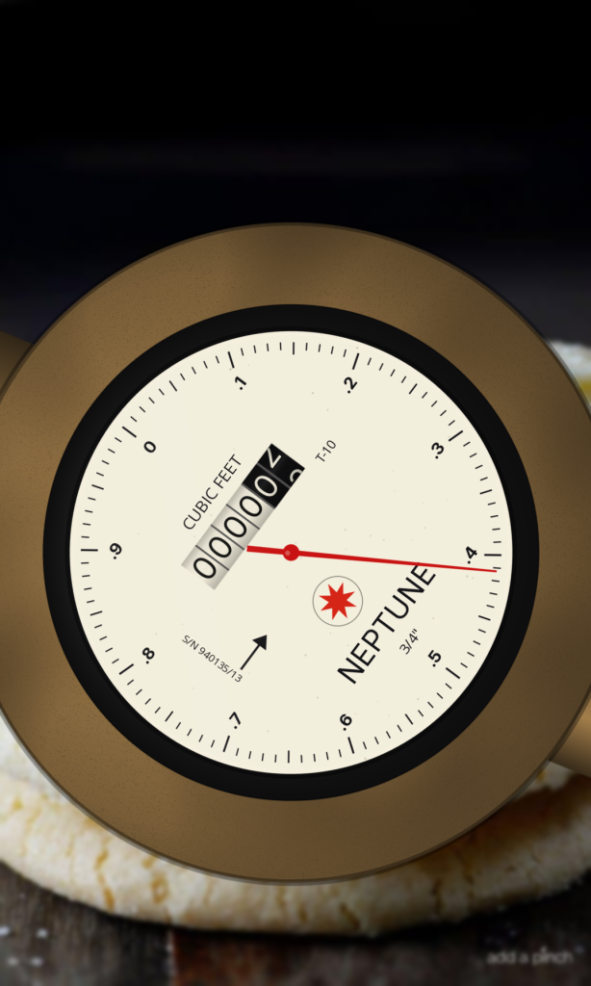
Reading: 2.41 ft³
